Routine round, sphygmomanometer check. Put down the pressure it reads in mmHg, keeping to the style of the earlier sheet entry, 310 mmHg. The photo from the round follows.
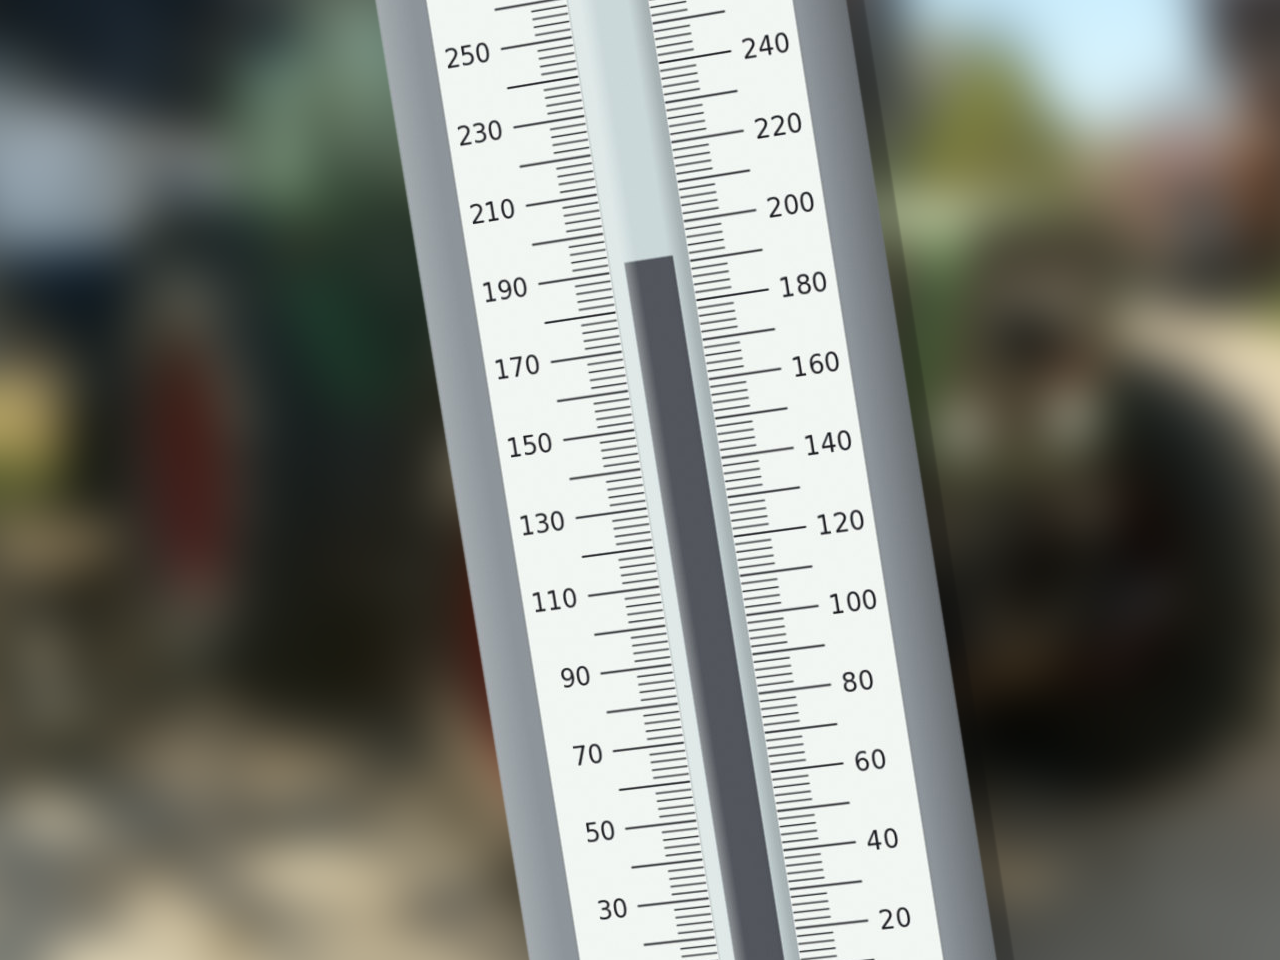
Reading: 192 mmHg
